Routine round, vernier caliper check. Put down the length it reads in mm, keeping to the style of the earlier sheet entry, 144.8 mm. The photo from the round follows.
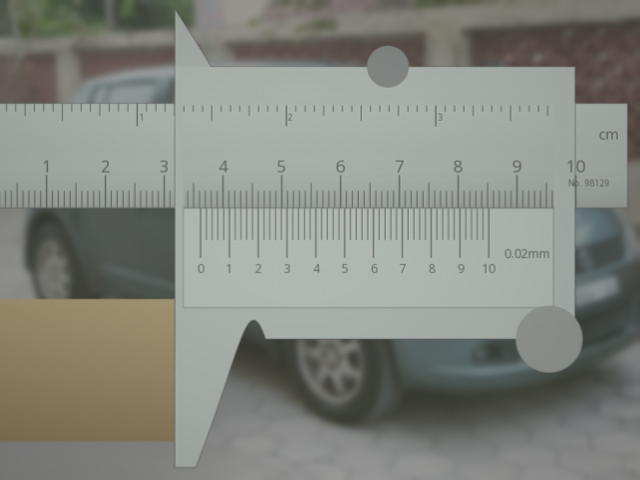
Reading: 36.2 mm
